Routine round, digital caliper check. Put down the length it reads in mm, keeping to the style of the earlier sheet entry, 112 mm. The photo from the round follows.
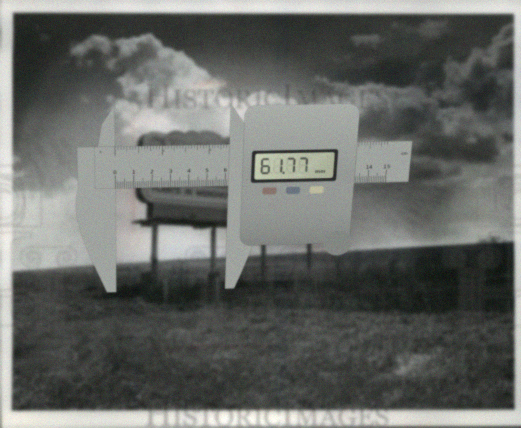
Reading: 61.77 mm
